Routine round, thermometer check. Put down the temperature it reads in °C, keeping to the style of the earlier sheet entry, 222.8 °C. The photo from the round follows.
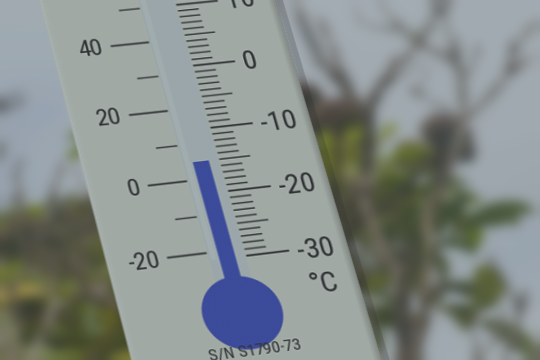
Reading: -15 °C
